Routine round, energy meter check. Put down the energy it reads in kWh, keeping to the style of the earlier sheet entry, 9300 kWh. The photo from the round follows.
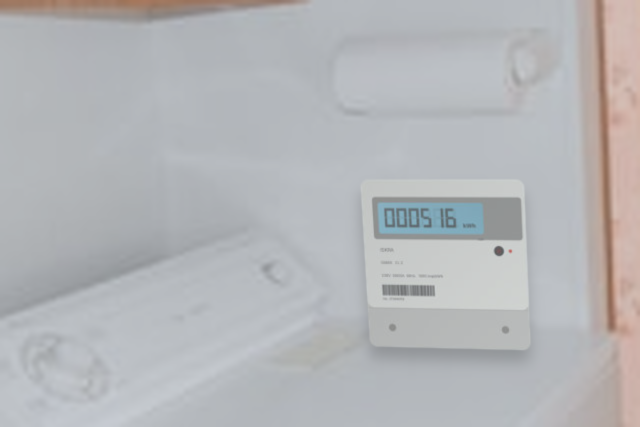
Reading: 516 kWh
